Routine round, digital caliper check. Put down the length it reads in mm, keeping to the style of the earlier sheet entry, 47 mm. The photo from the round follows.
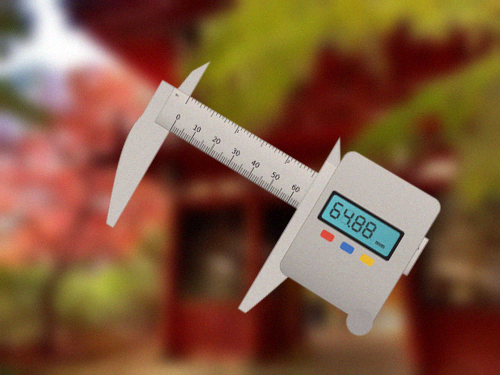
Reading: 64.88 mm
